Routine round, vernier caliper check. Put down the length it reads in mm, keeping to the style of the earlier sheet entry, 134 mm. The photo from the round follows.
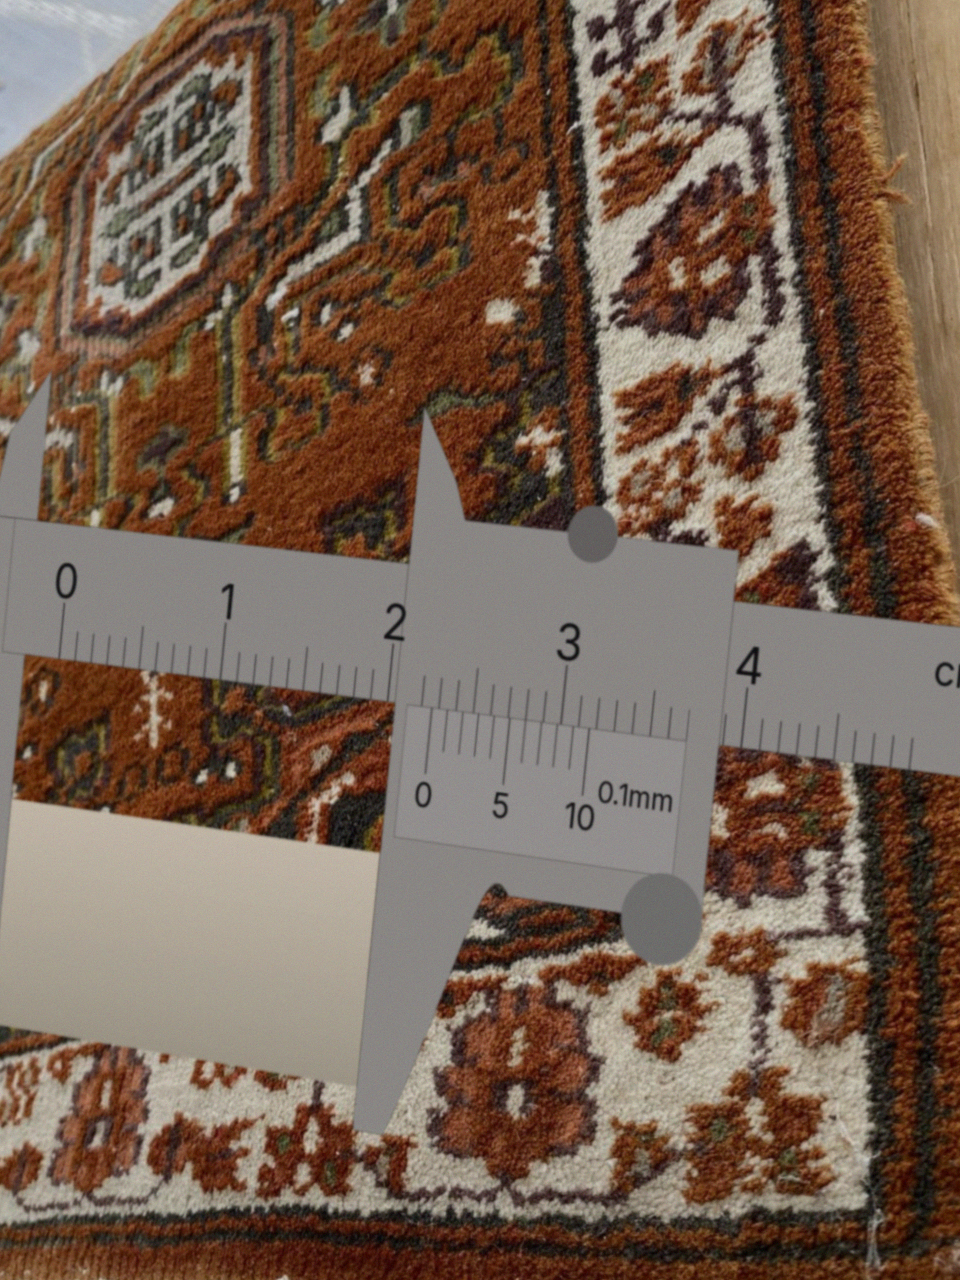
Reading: 22.6 mm
